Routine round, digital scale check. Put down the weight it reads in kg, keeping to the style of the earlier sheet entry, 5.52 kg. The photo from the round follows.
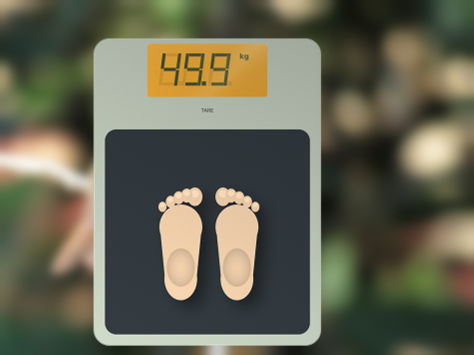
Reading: 49.9 kg
